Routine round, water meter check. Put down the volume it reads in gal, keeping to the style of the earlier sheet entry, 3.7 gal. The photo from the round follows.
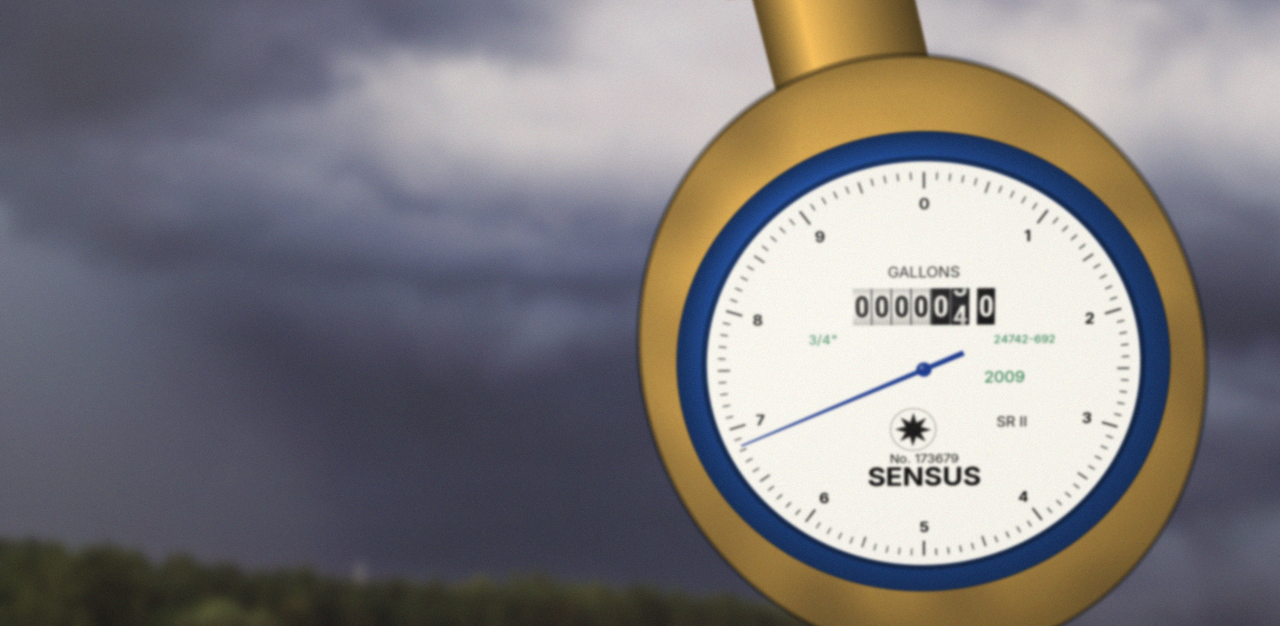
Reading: 36.8 gal
